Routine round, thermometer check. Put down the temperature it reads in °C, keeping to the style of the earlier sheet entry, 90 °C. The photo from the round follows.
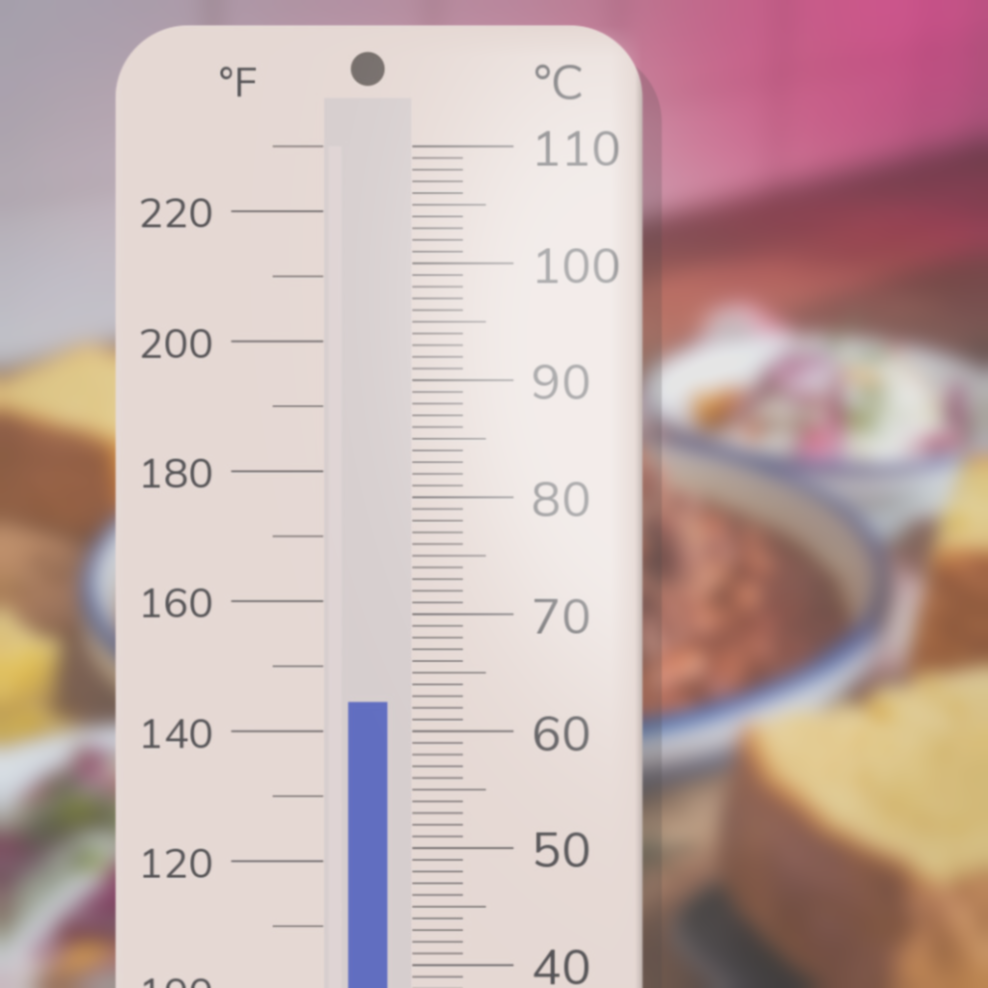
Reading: 62.5 °C
